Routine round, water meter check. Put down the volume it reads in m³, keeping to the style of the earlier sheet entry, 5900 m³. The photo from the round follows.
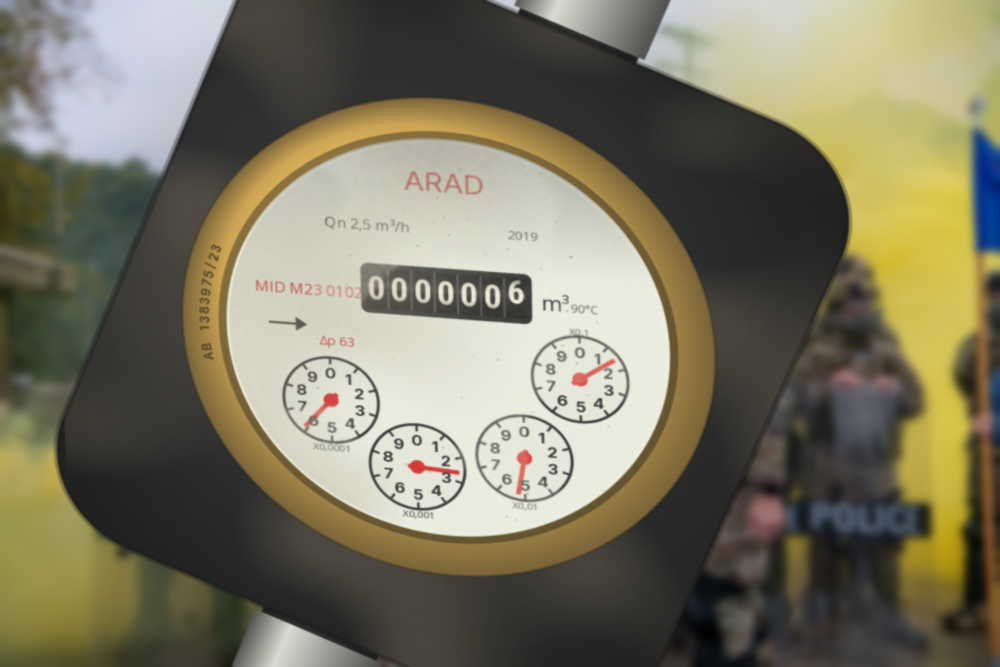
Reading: 6.1526 m³
